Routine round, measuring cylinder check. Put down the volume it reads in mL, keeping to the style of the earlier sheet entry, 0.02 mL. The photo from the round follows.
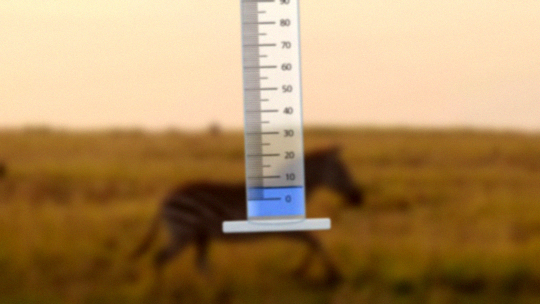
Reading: 5 mL
